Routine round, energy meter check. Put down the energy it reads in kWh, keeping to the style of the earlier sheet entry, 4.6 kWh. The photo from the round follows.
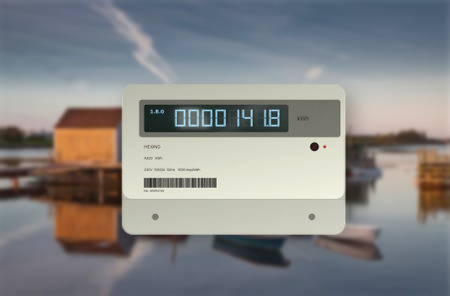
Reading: 141.8 kWh
